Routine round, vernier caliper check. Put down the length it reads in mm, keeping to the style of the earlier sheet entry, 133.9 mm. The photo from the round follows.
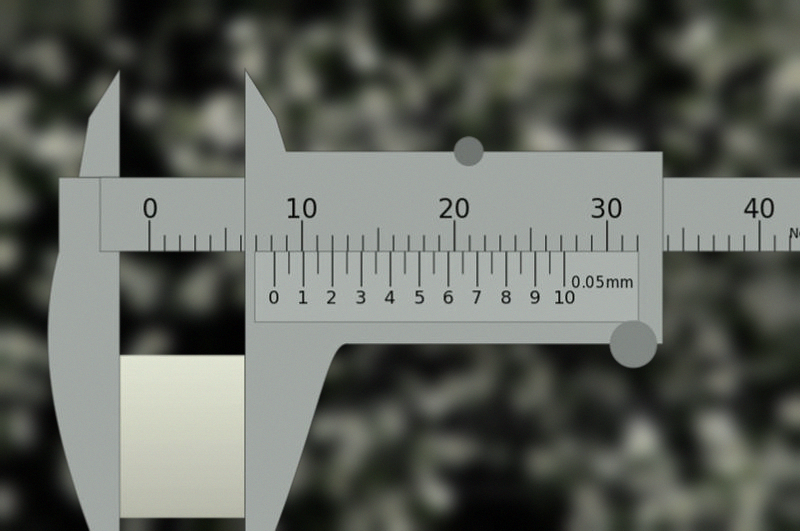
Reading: 8.2 mm
